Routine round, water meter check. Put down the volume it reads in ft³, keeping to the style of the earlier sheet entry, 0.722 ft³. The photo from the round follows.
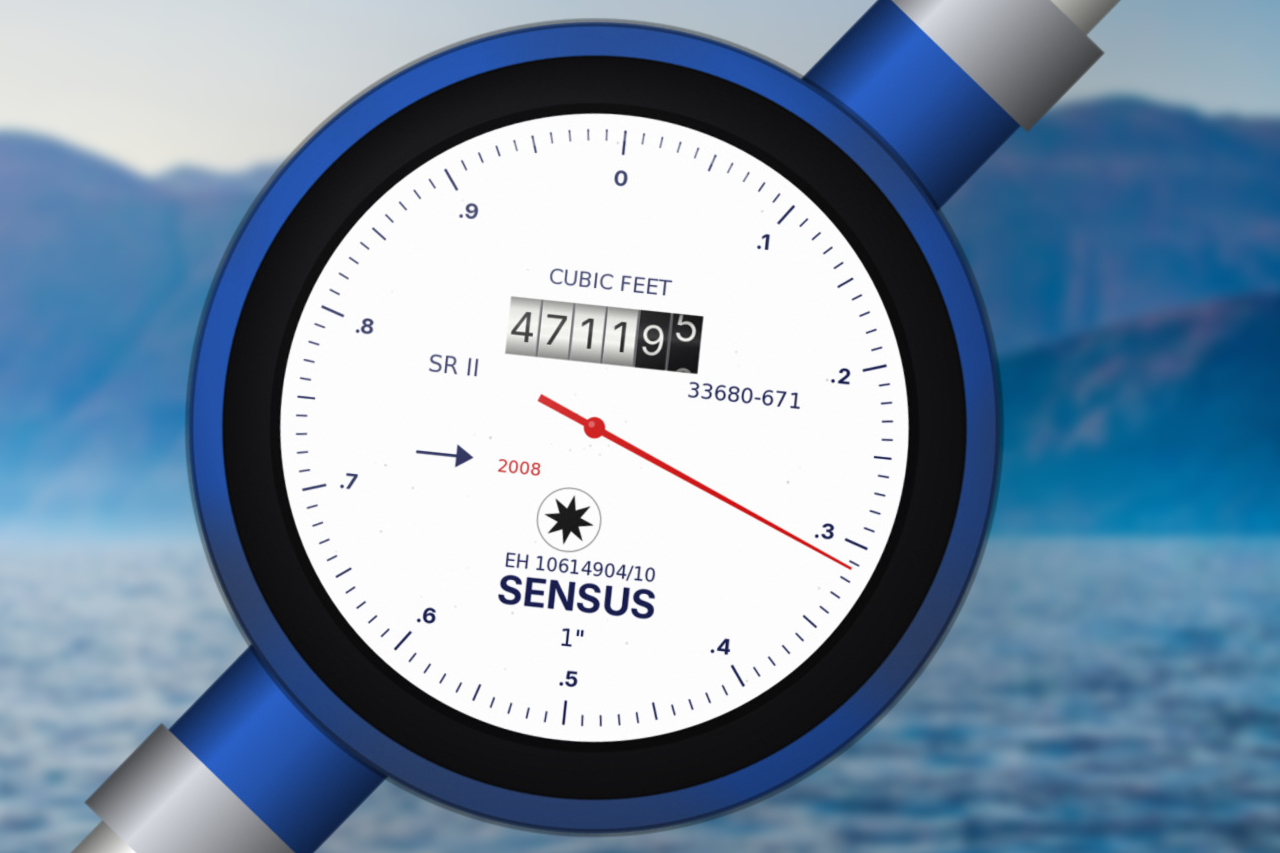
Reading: 471195.31 ft³
